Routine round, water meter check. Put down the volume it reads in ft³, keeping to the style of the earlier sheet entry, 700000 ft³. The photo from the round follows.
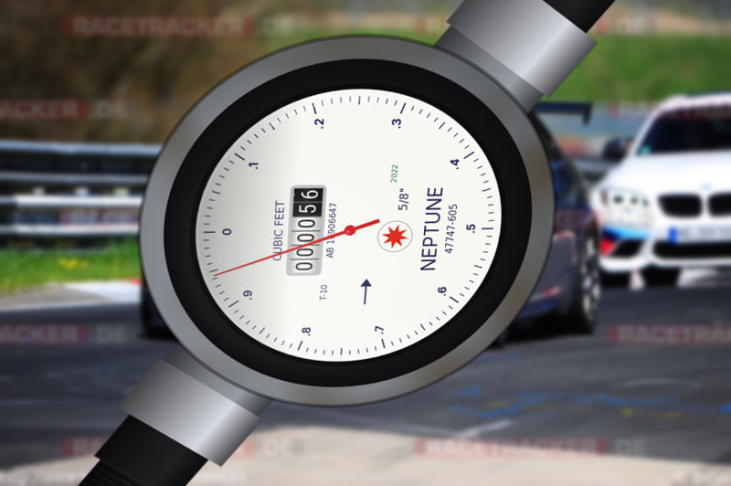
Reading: 55.94 ft³
